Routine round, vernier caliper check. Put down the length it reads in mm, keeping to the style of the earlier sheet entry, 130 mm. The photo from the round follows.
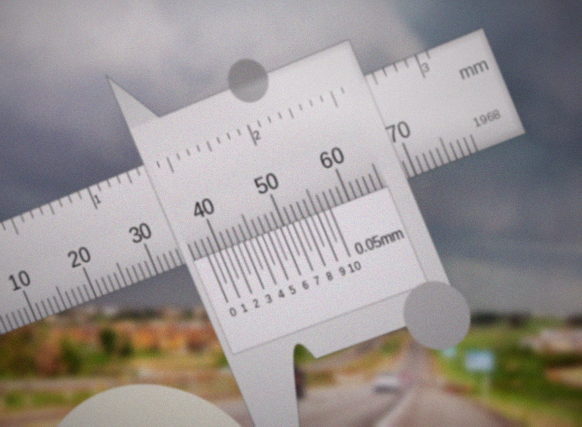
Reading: 38.0 mm
